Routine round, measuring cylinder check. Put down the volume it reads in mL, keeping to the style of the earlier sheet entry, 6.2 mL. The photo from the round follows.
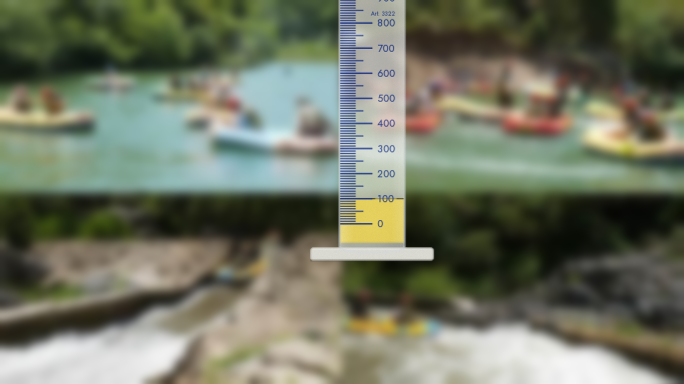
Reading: 100 mL
